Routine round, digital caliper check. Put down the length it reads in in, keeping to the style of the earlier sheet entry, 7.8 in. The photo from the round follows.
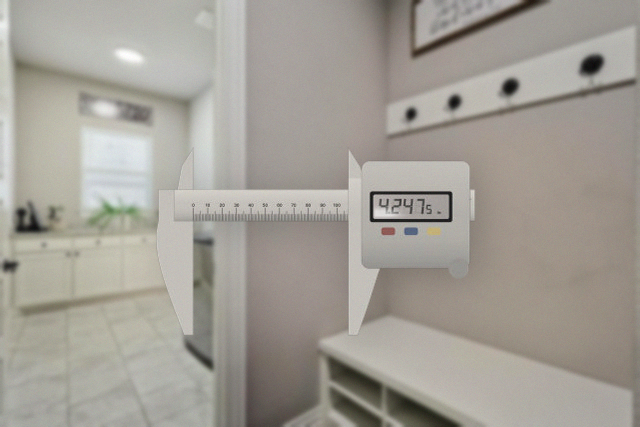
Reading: 4.2475 in
